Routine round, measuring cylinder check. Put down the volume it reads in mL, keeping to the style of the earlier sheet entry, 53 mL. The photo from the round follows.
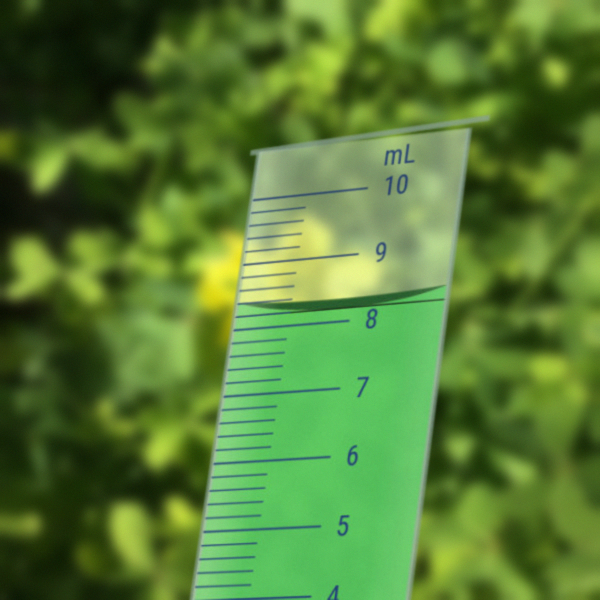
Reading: 8.2 mL
